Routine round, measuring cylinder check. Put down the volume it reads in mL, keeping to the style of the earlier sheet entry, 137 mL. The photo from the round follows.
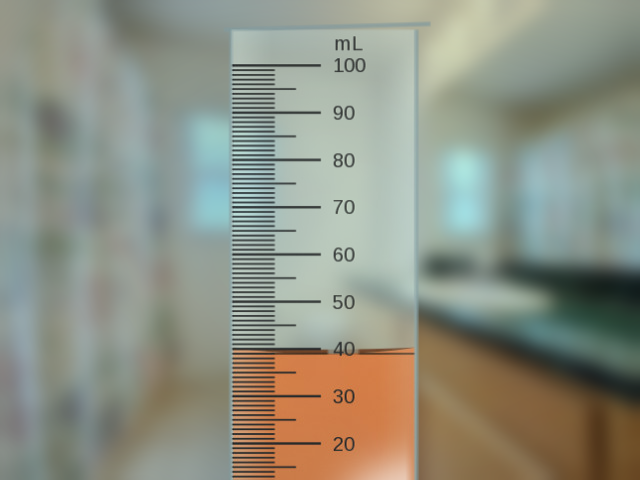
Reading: 39 mL
